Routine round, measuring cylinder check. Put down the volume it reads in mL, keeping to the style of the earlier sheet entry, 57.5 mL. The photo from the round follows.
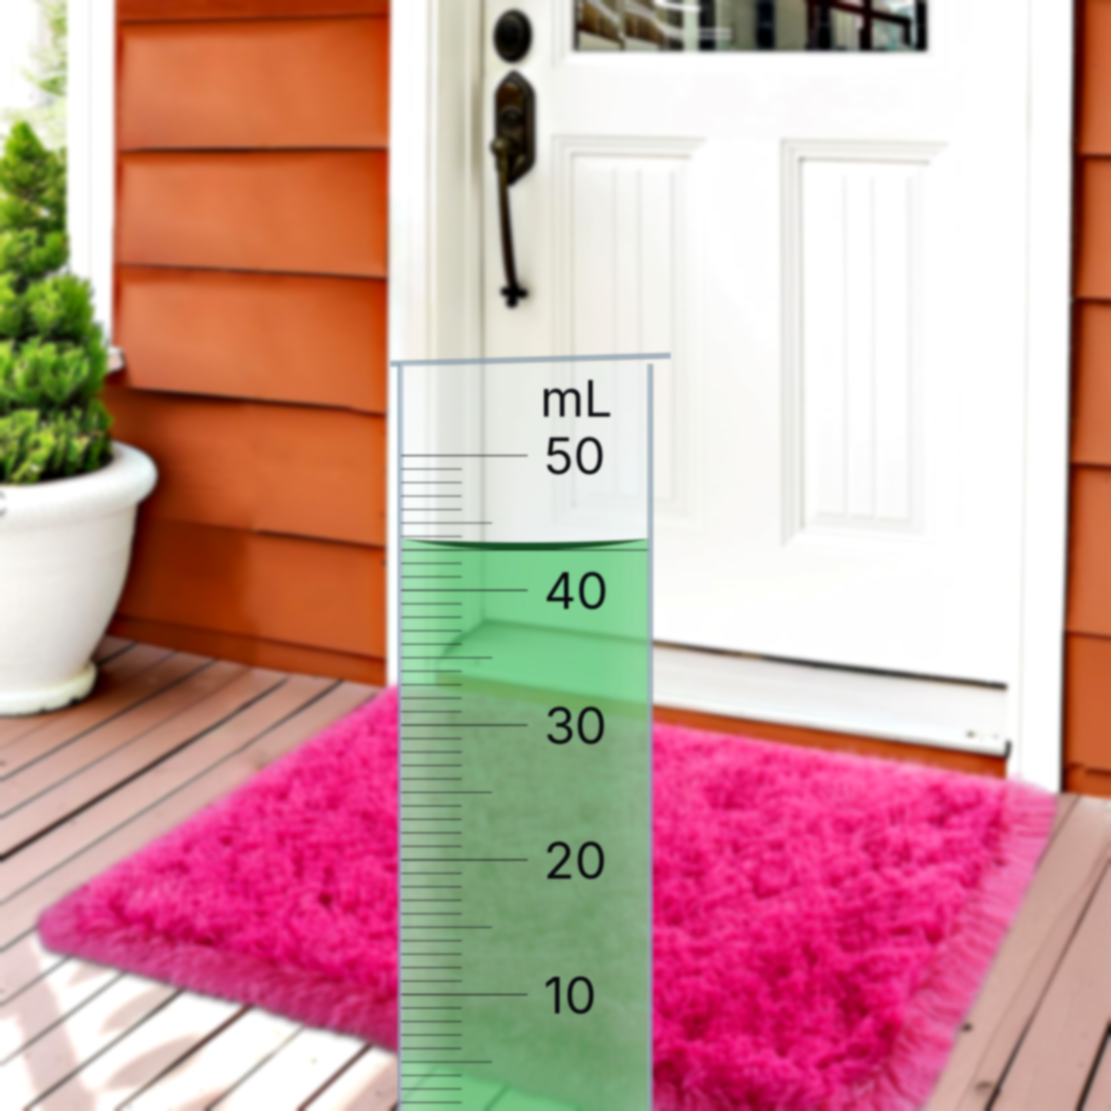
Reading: 43 mL
